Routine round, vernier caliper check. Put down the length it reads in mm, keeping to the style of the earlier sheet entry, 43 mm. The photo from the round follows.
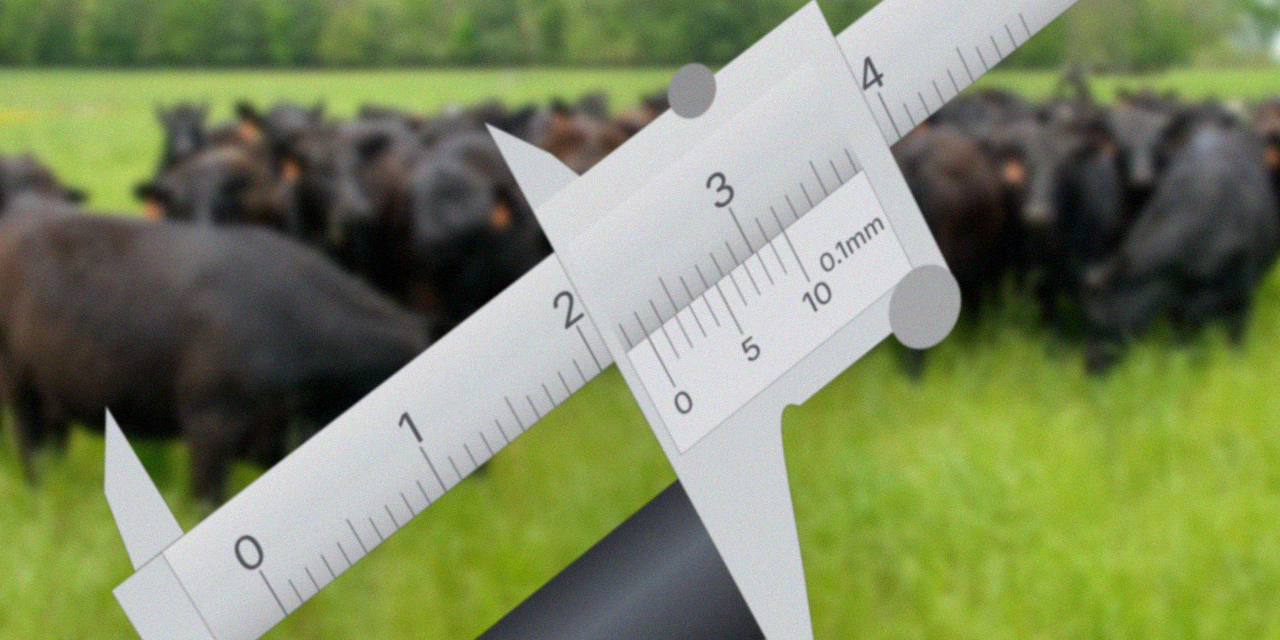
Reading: 23.0 mm
